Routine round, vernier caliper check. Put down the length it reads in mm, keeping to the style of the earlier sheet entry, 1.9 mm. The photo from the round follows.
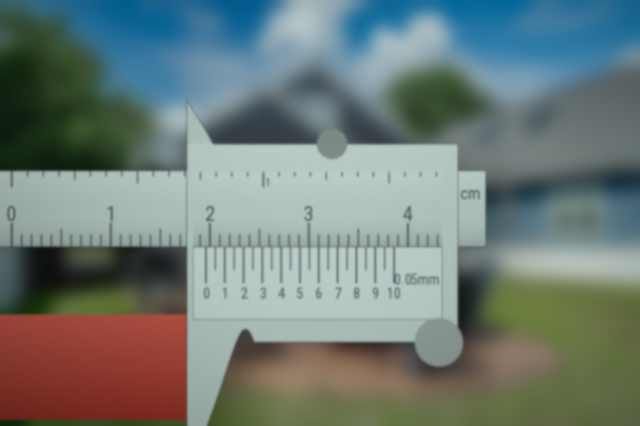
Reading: 19.6 mm
